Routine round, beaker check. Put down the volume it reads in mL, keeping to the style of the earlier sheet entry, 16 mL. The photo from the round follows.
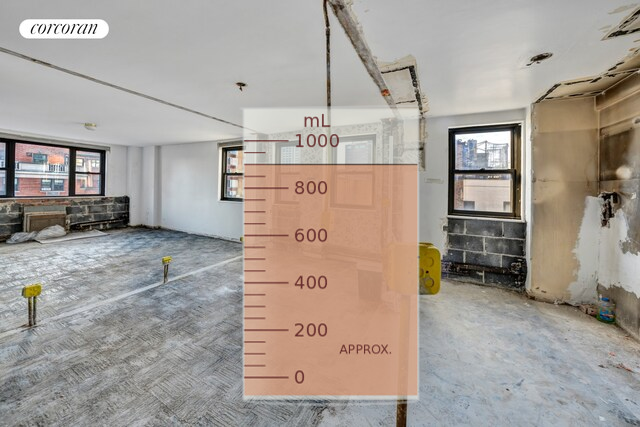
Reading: 900 mL
